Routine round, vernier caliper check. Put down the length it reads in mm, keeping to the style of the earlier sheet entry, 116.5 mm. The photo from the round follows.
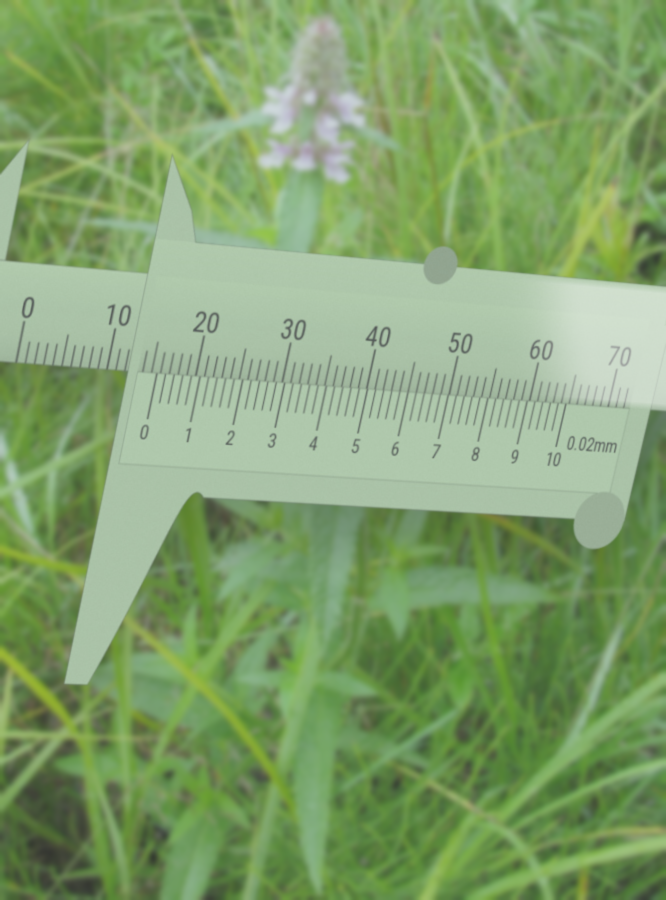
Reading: 15.6 mm
